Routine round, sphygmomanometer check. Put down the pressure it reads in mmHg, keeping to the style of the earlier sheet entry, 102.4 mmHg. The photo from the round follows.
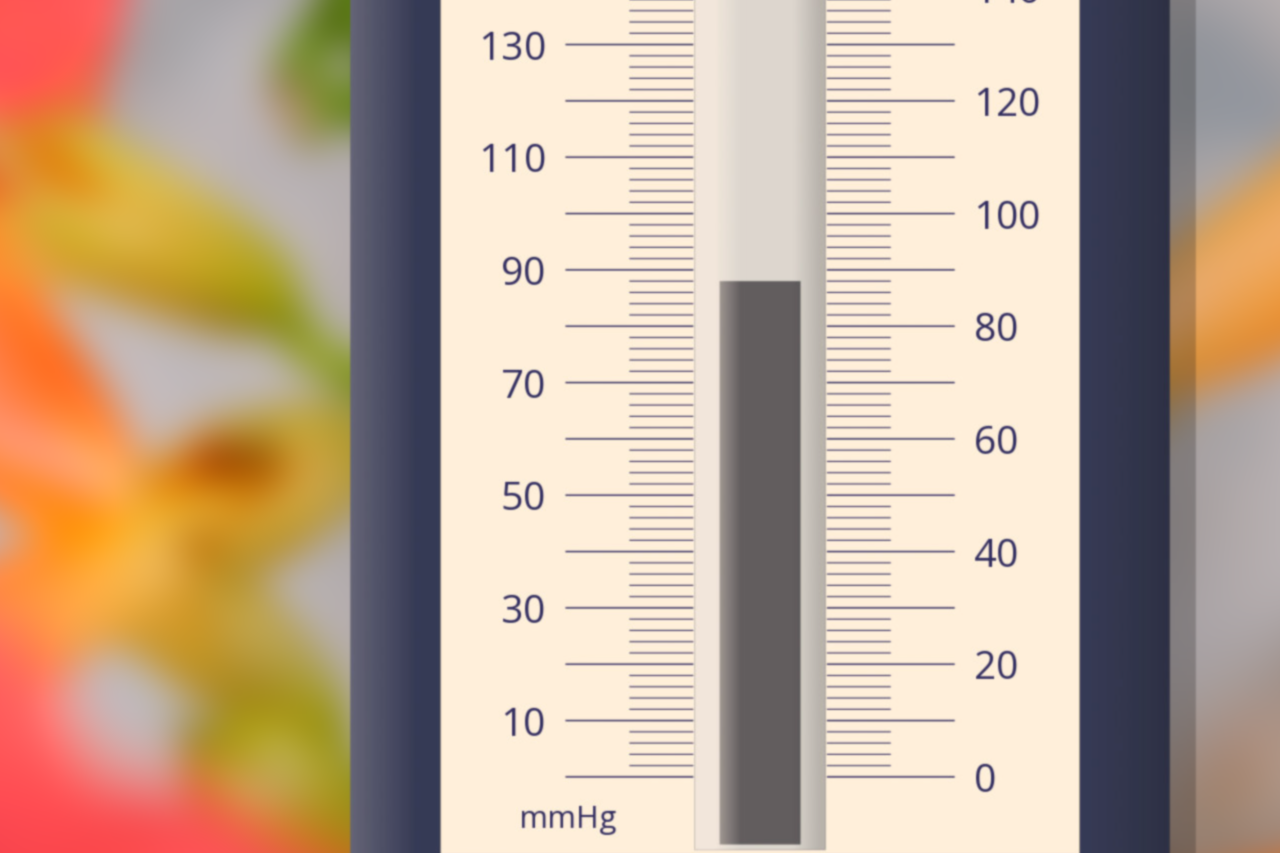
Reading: 88 mmHg
